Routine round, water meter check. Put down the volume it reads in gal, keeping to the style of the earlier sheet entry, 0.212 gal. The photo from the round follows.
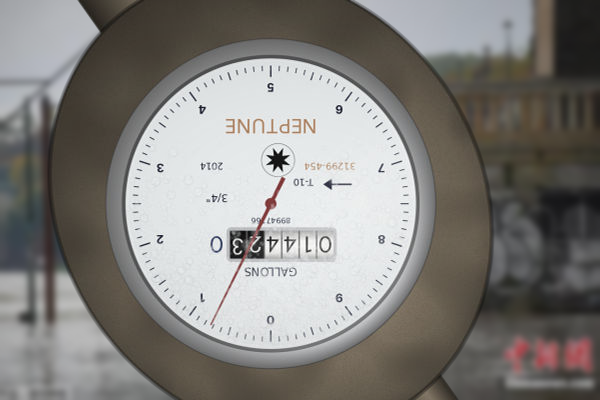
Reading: 144230.7 gal
